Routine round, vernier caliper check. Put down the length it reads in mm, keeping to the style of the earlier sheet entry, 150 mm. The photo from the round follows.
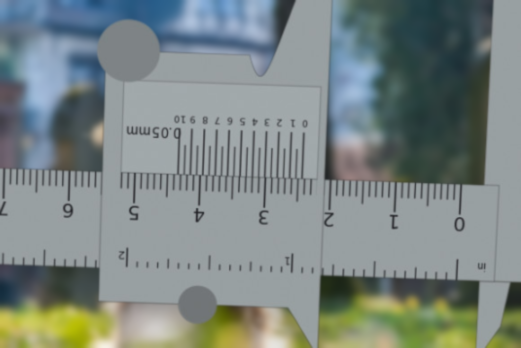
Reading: 24.4 mm
